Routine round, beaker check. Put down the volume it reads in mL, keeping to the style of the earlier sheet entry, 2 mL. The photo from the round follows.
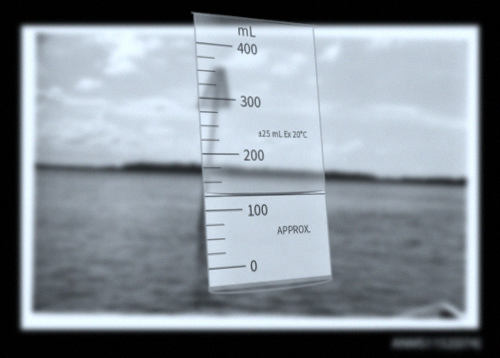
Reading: 125 mL
